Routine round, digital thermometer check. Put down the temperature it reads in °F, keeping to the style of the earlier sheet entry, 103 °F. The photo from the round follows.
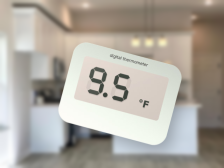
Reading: 9.5 °F
